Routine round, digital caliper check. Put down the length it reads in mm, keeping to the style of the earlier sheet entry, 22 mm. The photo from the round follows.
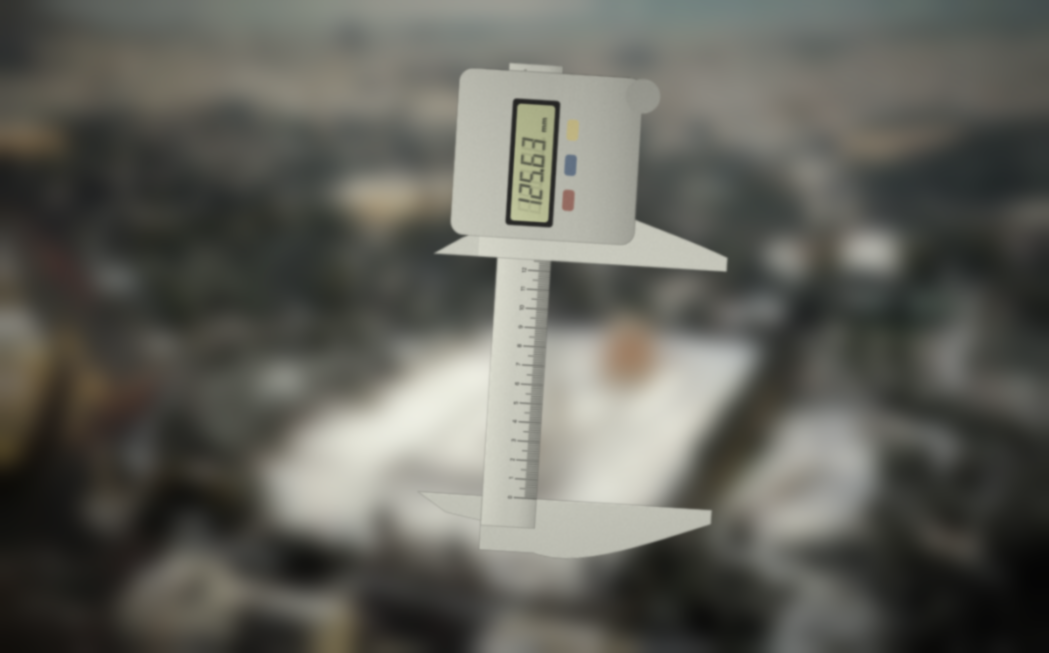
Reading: 125.63 mm
